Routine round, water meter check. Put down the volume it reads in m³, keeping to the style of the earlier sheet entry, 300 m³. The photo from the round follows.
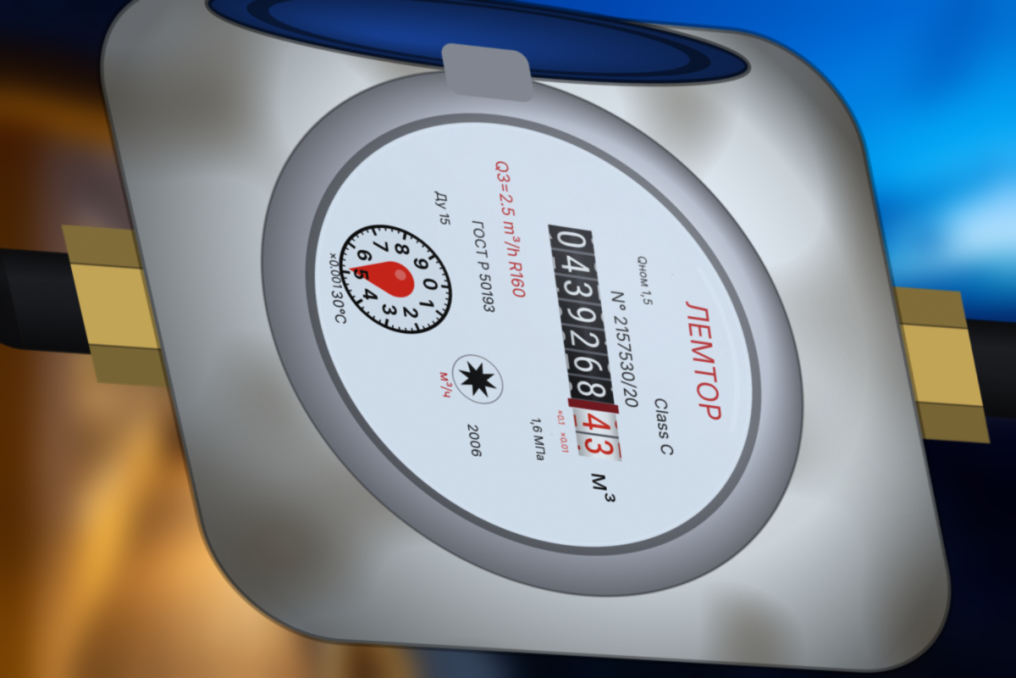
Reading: 439268.435 m³
